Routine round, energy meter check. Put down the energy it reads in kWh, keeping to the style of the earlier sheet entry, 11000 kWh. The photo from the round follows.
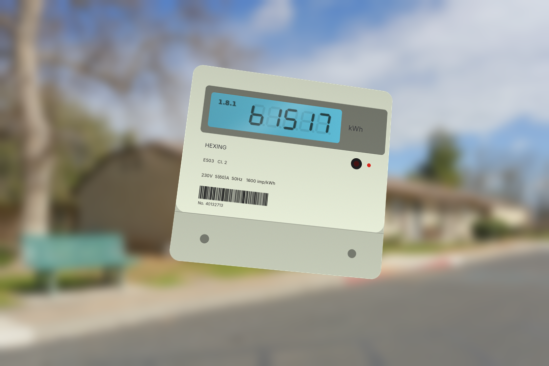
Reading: 61517 kWh
